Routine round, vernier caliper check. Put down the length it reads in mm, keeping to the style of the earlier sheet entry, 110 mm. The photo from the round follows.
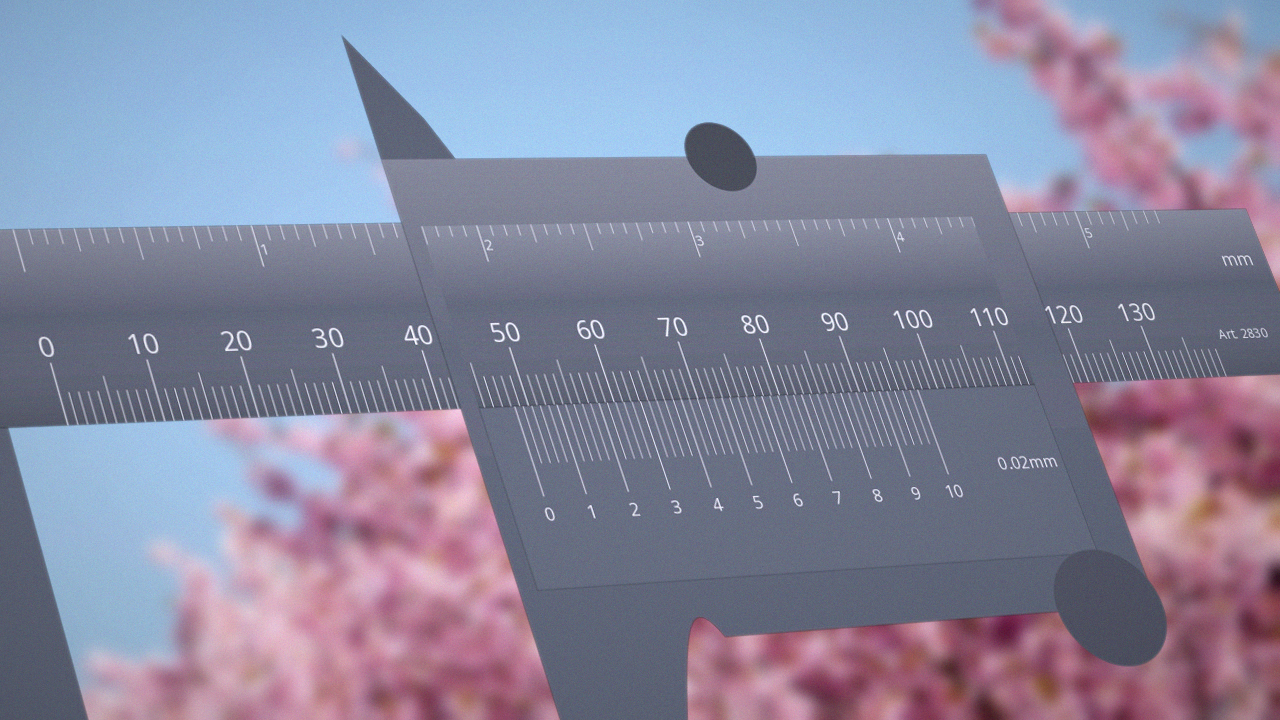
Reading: 48.4 mm
